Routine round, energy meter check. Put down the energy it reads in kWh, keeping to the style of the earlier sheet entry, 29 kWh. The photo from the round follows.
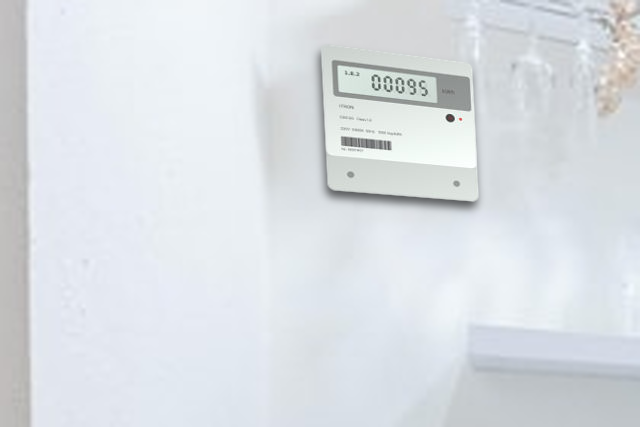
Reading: 95 kWh
